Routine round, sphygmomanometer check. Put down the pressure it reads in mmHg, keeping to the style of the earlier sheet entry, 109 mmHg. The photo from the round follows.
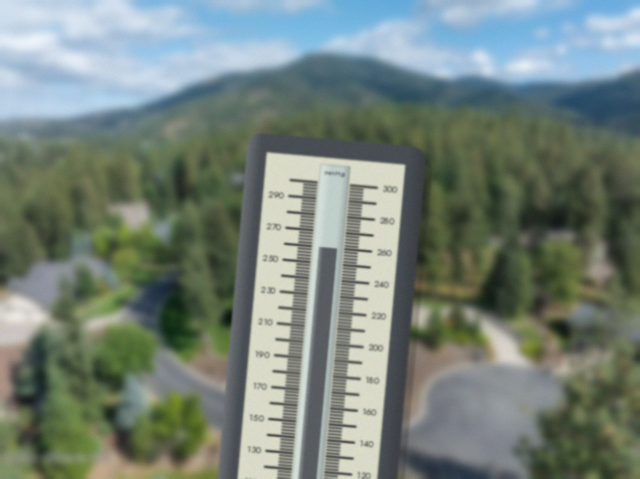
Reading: 260 mmHg
